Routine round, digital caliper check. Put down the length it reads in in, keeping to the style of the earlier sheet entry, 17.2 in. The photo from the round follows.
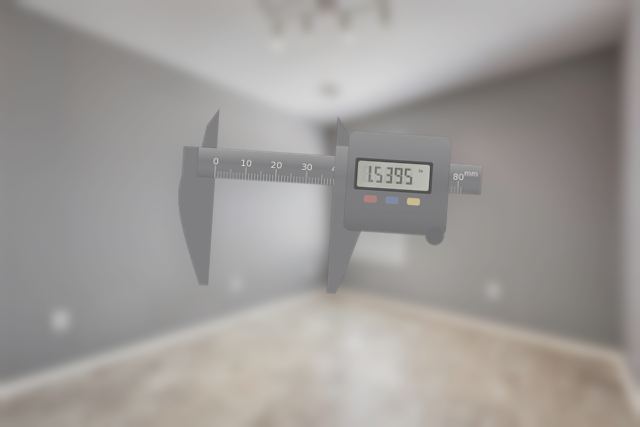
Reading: 1.5395 in
